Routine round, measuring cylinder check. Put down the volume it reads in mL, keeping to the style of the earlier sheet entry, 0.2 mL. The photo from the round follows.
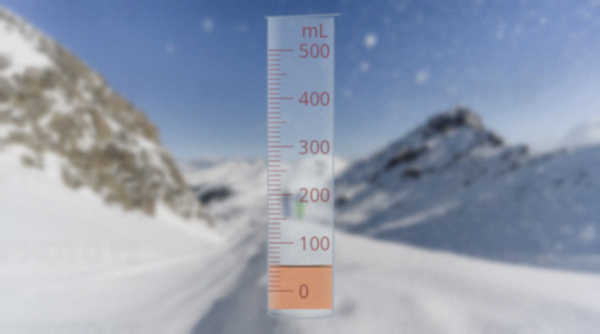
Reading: 50 mL
